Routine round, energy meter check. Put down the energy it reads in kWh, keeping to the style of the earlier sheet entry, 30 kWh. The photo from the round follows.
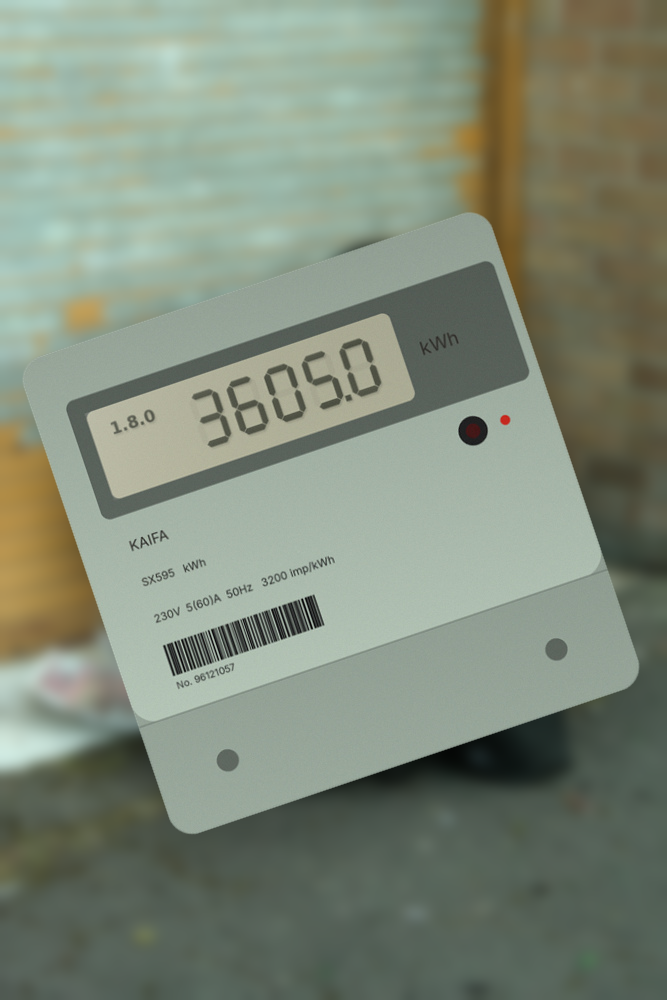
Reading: 3605.0 kWh
